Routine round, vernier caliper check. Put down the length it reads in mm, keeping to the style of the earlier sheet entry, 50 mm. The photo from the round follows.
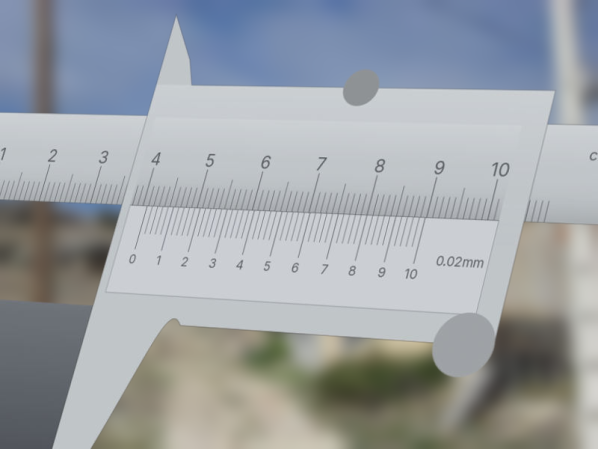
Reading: 40.8 mm
